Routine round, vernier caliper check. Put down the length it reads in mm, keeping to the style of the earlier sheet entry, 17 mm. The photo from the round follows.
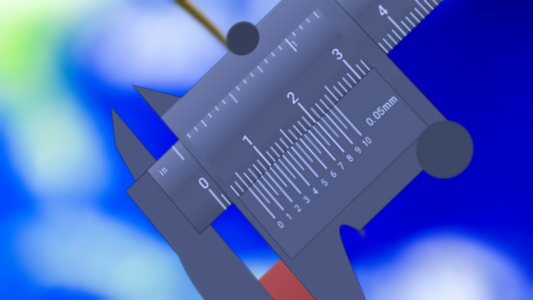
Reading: 5.0 mm
